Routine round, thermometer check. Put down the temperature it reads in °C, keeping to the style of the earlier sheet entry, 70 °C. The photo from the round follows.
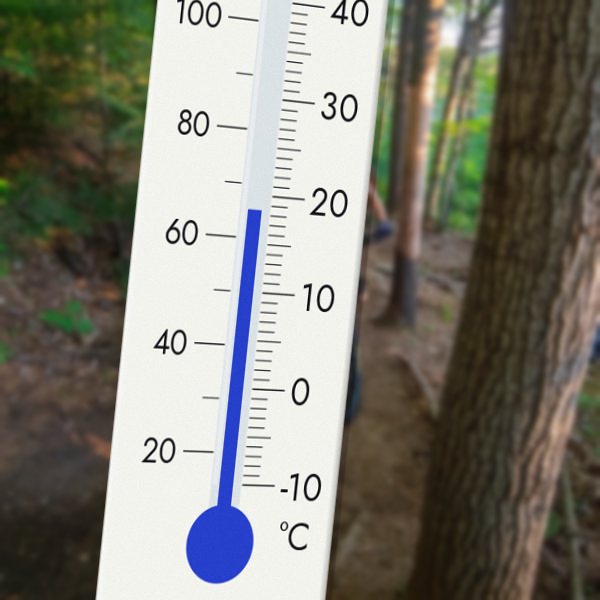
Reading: 18.5 °C
